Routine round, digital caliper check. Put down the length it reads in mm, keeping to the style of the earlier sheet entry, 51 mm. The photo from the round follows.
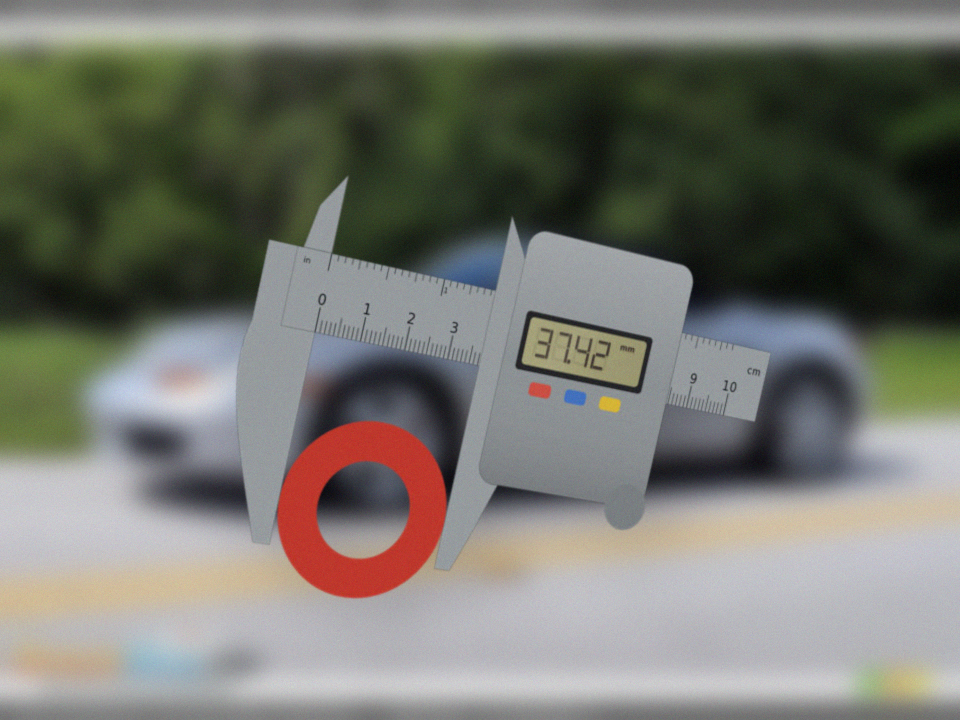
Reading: 37.42 mm
